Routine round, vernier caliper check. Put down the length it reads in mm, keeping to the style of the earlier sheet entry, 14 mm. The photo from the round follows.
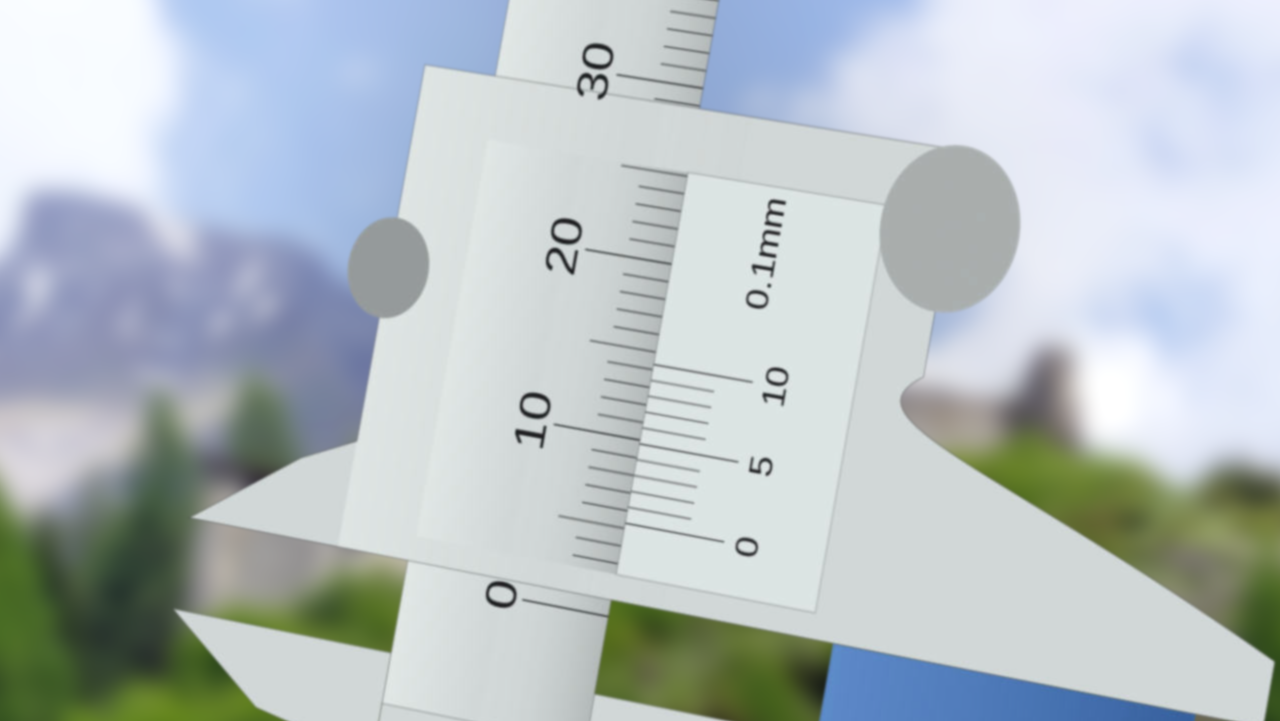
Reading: 5.3 mm
